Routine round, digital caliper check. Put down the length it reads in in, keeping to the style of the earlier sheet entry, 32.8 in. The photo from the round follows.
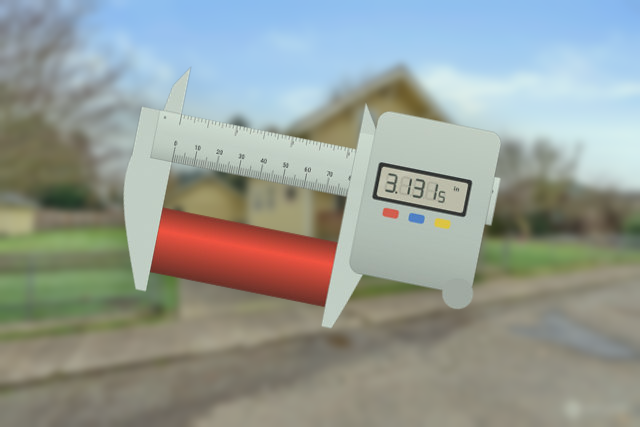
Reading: 3.1315 in
